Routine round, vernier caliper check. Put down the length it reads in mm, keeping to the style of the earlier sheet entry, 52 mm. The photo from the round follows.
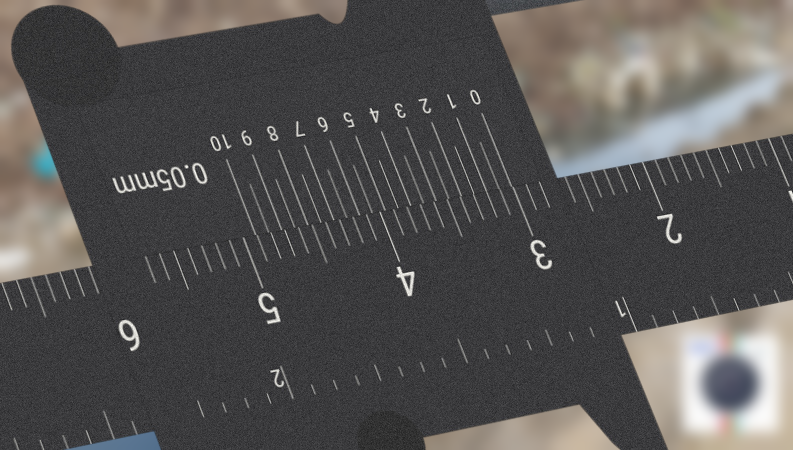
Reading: 30.1 mm
